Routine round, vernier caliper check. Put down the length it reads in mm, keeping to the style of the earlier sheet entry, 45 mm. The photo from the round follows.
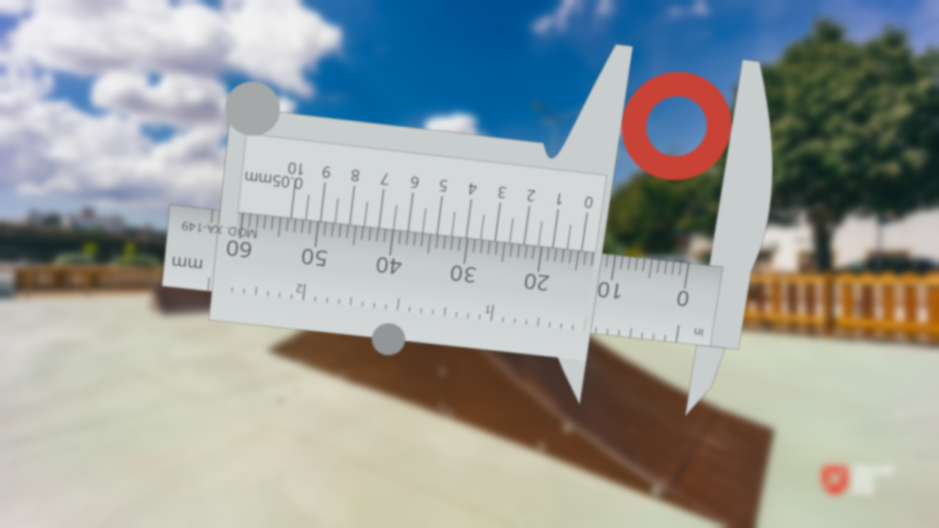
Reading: 14.6 mm
